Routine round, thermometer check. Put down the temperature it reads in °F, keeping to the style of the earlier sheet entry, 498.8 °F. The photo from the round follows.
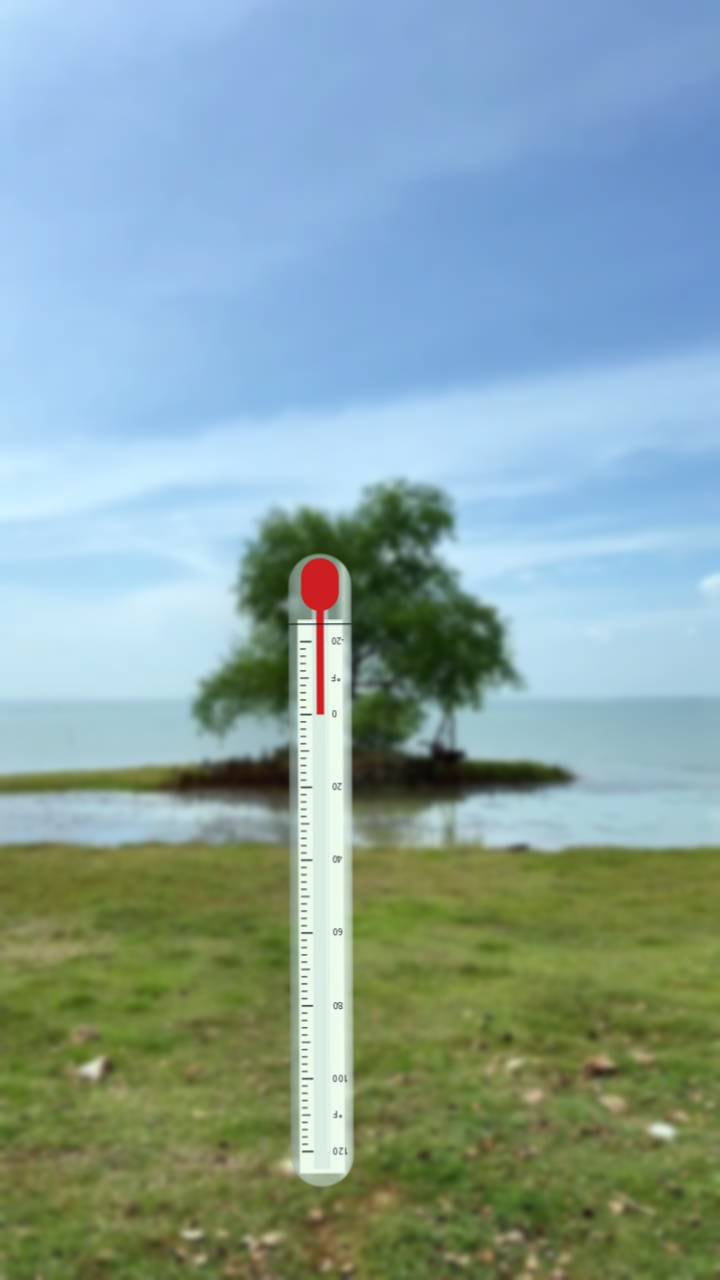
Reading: 0 °F
